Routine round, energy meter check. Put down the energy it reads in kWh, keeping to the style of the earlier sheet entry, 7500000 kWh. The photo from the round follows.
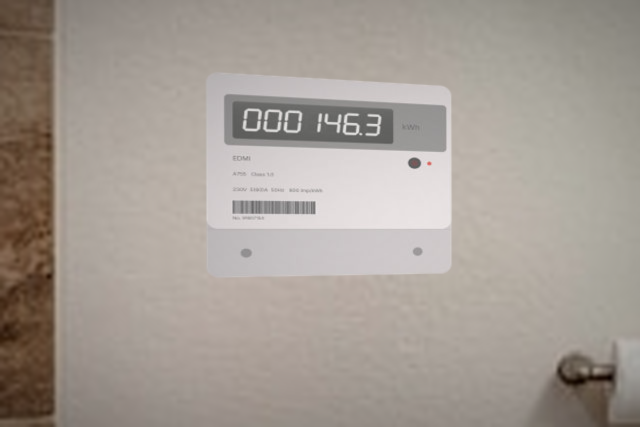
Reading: 146.3 kWh
